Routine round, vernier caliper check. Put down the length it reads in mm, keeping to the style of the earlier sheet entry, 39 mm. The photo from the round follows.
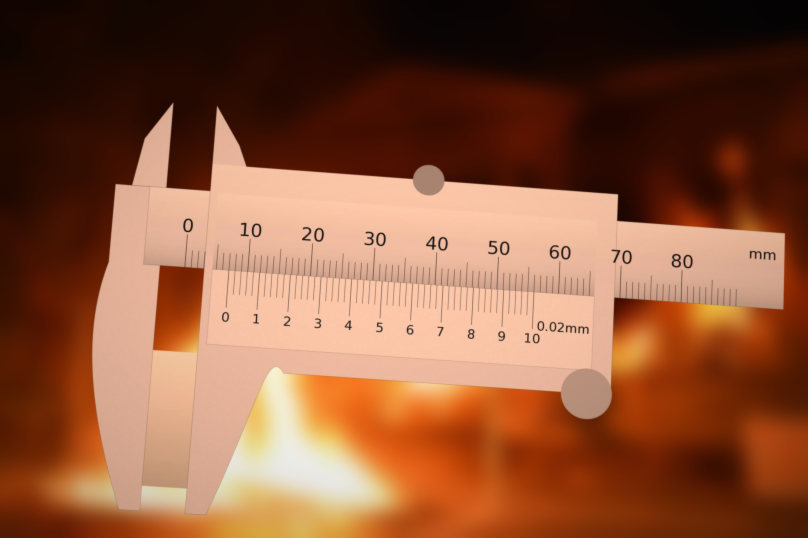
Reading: 7.0 mm
